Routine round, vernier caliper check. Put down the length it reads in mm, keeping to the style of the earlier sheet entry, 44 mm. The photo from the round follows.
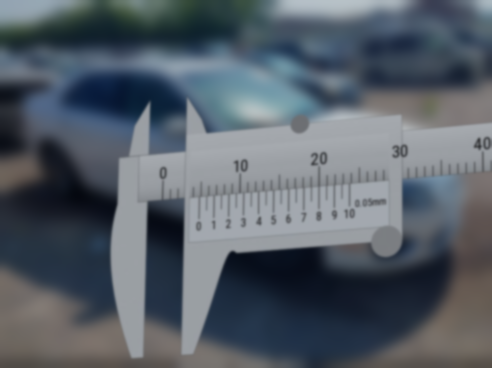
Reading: 4.8 mm
